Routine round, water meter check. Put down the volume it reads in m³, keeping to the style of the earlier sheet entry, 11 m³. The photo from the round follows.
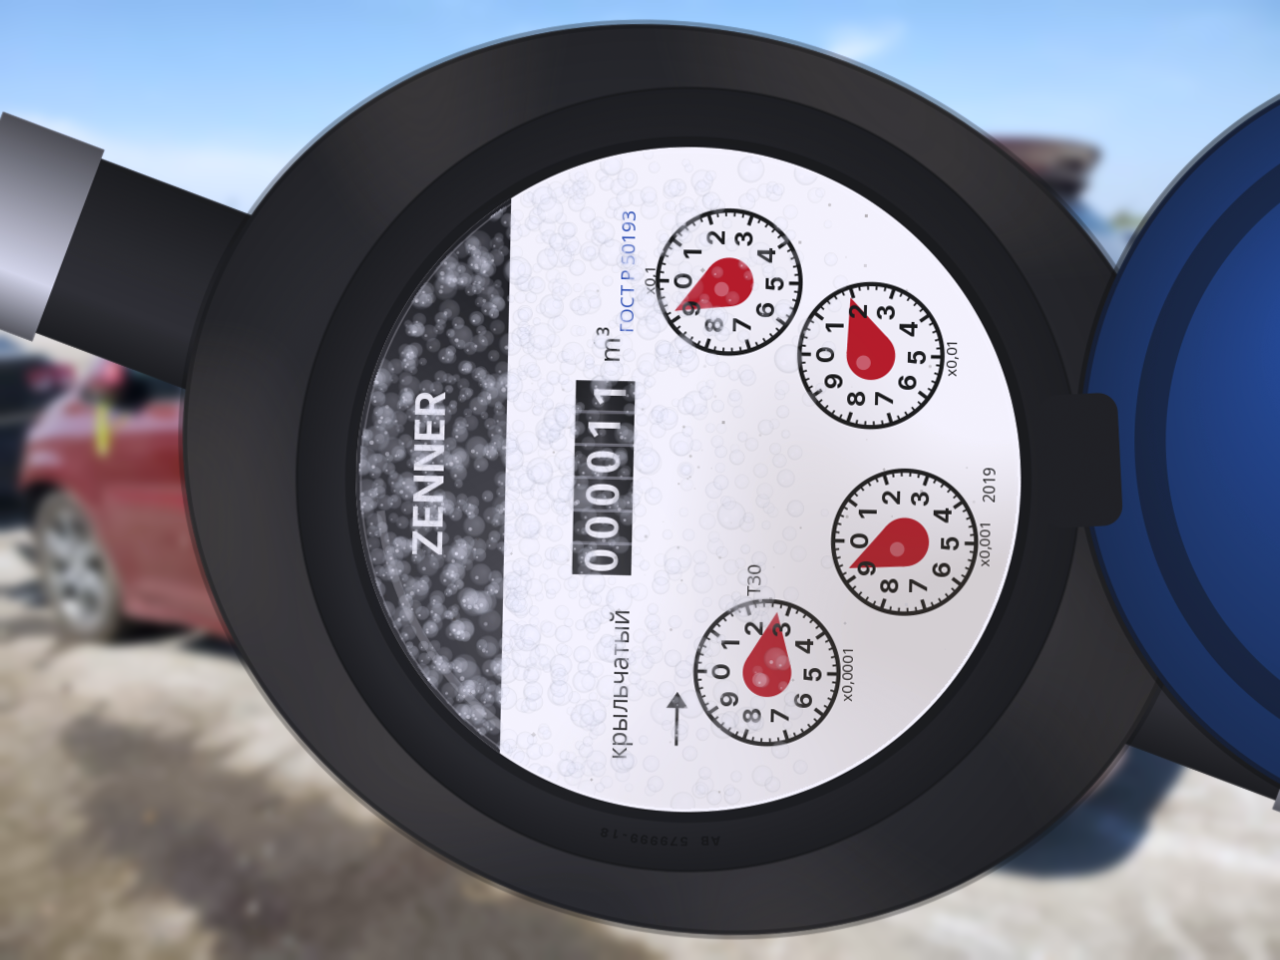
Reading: 10.9192 m³
